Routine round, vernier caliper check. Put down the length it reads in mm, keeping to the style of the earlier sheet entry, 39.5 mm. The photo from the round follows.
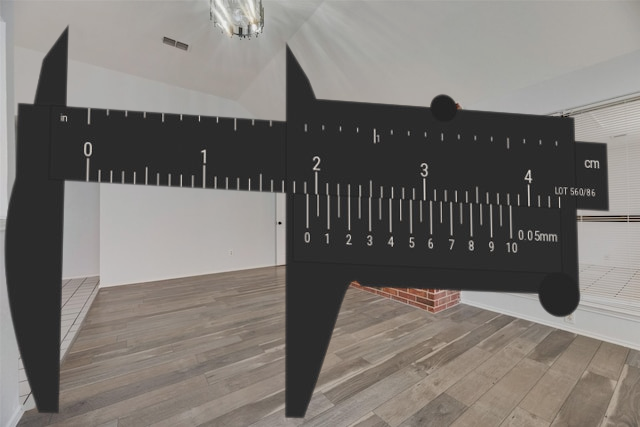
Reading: 19.2 mm
